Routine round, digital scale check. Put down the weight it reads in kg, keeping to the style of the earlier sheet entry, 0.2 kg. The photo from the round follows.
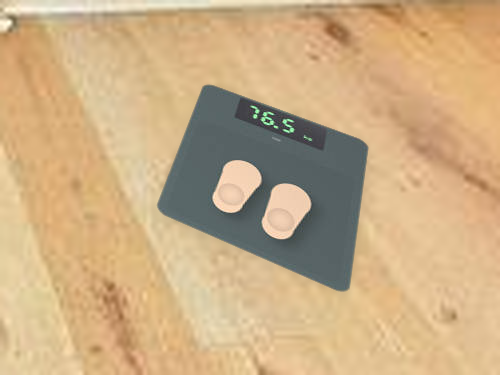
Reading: 76.5 kg
